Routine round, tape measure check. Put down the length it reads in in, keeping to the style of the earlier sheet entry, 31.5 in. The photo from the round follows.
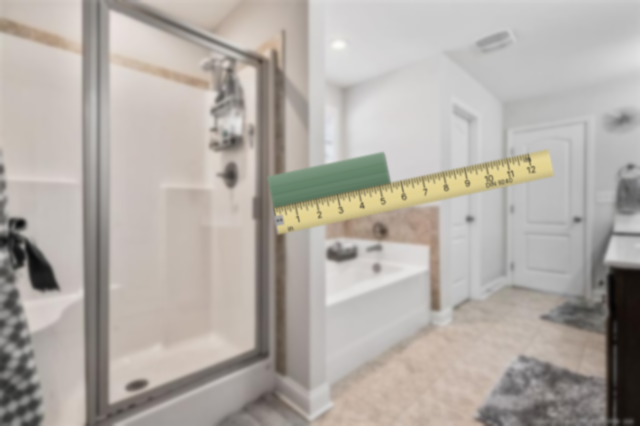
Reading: 5.5 in
